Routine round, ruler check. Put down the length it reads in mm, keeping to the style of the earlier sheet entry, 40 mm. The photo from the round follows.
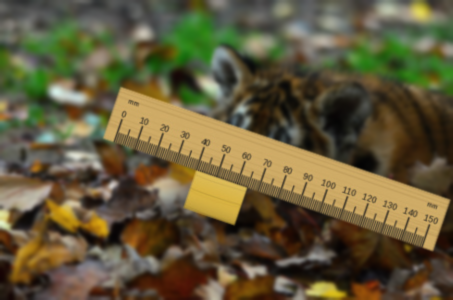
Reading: 25 mm
